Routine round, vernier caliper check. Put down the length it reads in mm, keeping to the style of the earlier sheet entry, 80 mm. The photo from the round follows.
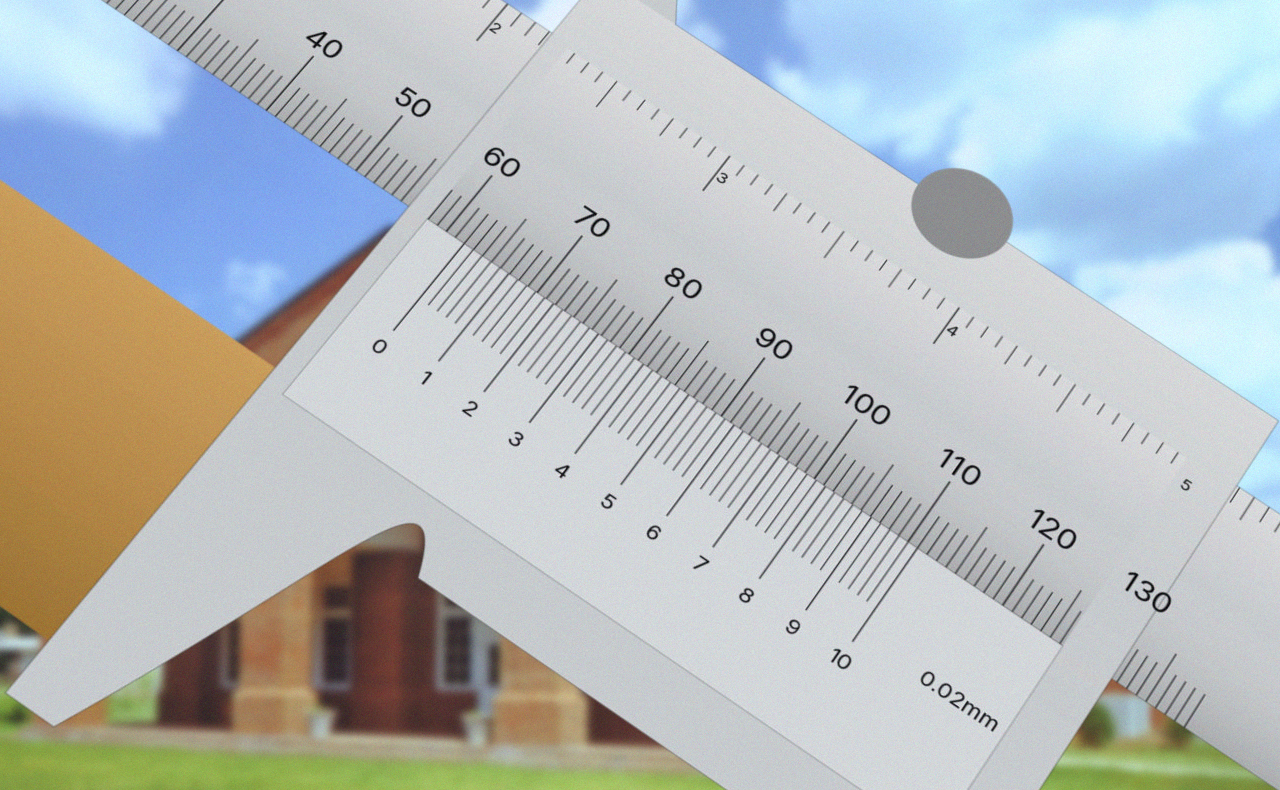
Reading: 62.0 mm
